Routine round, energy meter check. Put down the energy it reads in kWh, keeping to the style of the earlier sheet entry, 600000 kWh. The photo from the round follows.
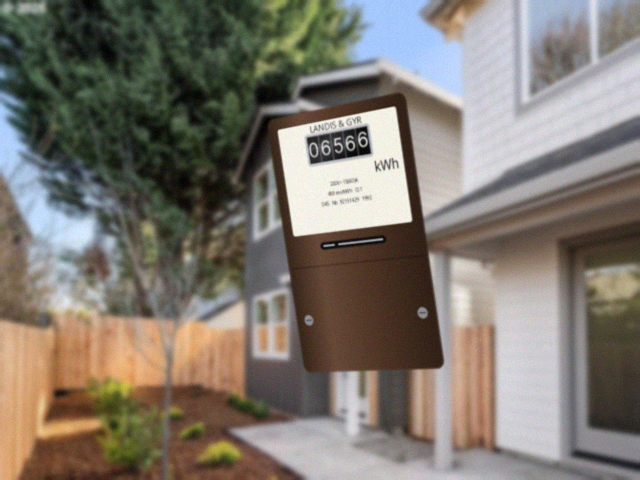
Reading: 6566 kWh
